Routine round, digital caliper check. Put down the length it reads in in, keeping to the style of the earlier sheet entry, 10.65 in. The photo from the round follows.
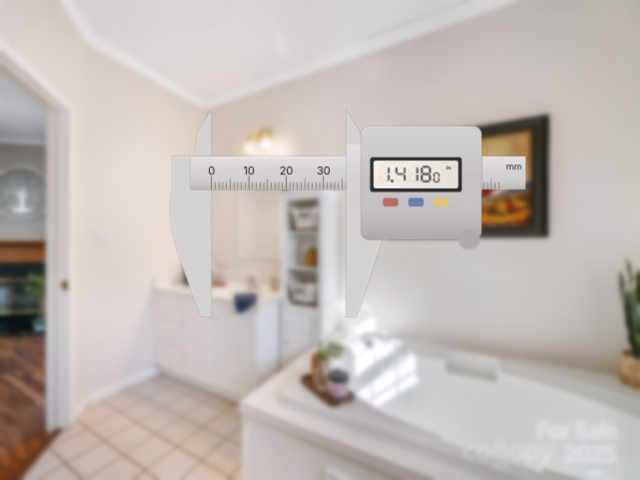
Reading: 1.4180 in
